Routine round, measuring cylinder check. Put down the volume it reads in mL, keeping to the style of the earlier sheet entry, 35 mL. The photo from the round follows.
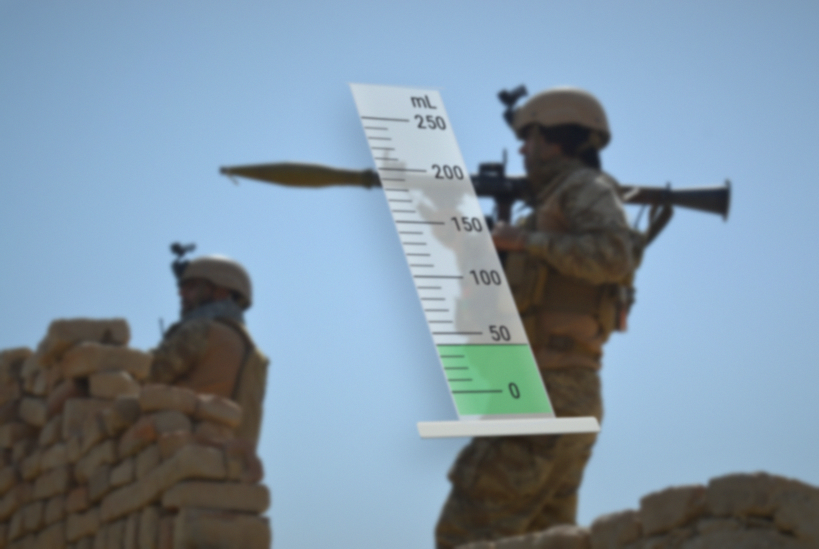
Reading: 40 mL
